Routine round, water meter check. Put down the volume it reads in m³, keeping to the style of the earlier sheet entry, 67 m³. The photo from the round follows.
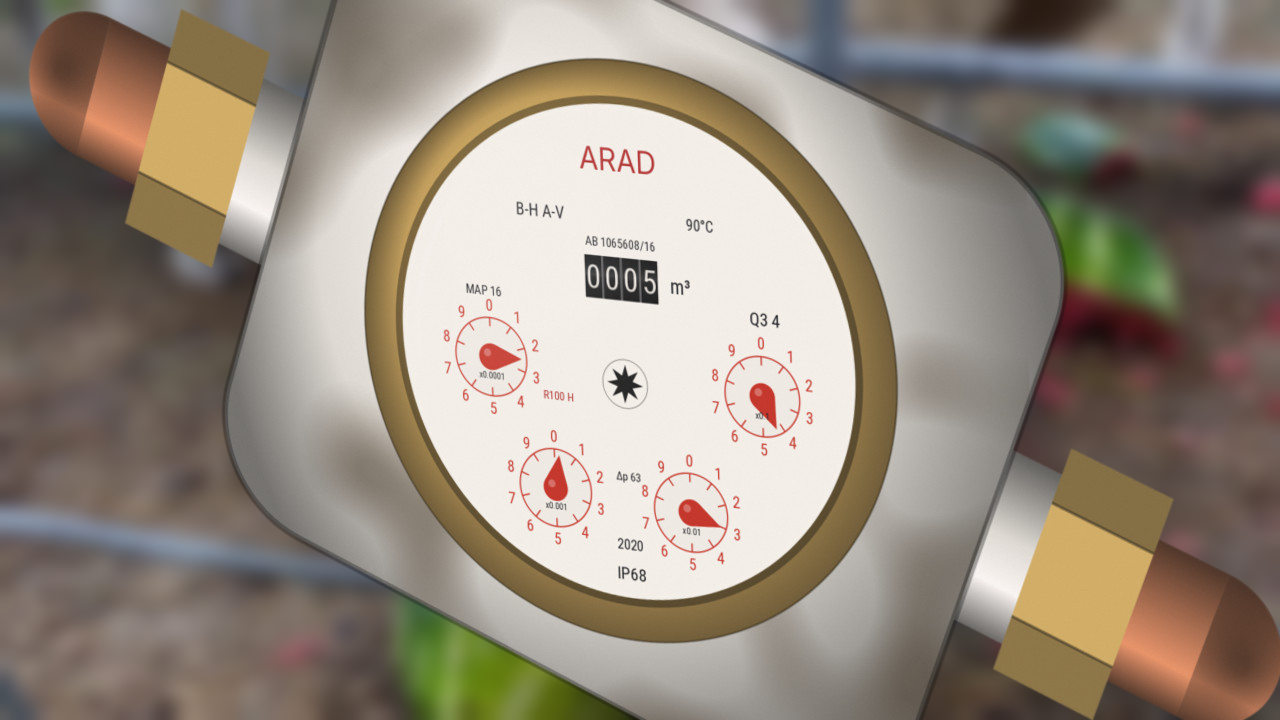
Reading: 5.4302 m³
